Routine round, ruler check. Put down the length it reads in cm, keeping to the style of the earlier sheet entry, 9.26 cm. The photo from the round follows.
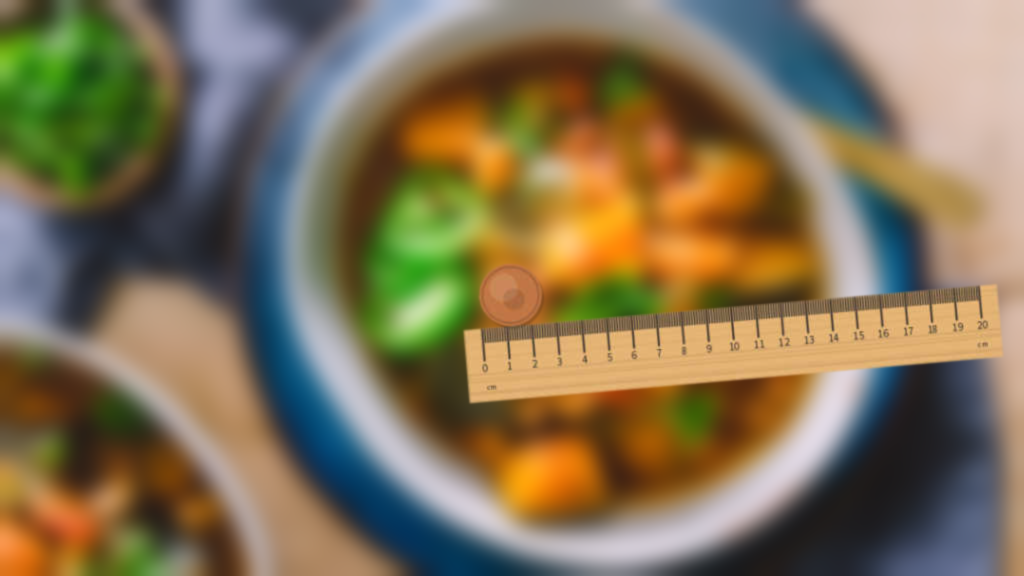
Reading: 2.5 cm
